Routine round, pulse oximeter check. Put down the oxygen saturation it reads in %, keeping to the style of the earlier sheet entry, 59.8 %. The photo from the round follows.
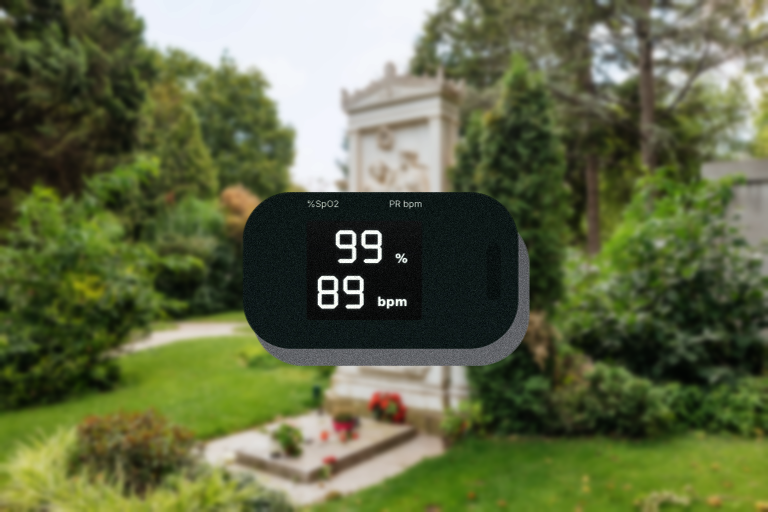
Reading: 99 %
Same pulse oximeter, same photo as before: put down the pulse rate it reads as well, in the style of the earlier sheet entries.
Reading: 89 bpm
